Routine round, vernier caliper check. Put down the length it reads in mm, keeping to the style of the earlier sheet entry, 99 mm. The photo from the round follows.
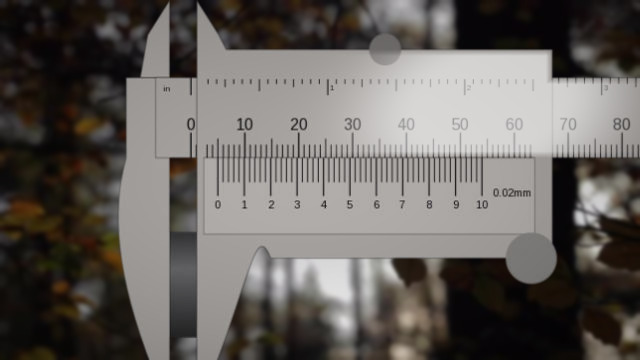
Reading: 5.0 mm
